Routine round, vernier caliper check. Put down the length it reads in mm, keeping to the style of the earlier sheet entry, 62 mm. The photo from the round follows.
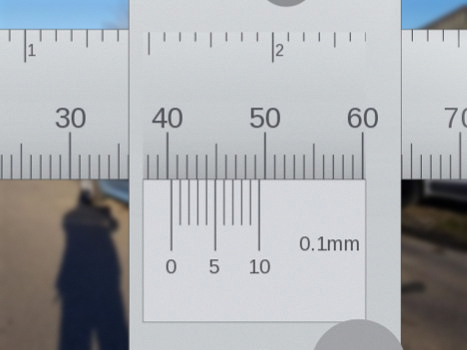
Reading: 40.4 mm
